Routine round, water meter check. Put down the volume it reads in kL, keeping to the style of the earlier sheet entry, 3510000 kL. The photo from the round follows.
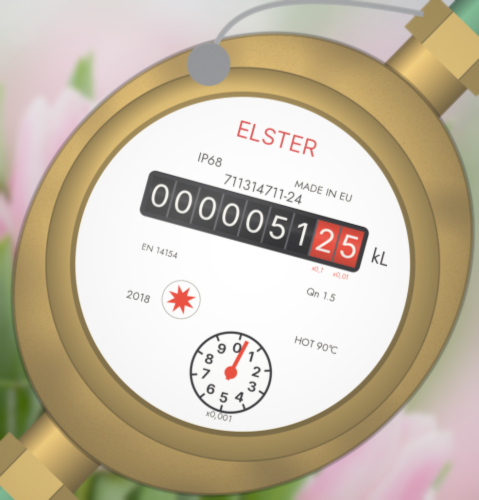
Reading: 51.250 kL
